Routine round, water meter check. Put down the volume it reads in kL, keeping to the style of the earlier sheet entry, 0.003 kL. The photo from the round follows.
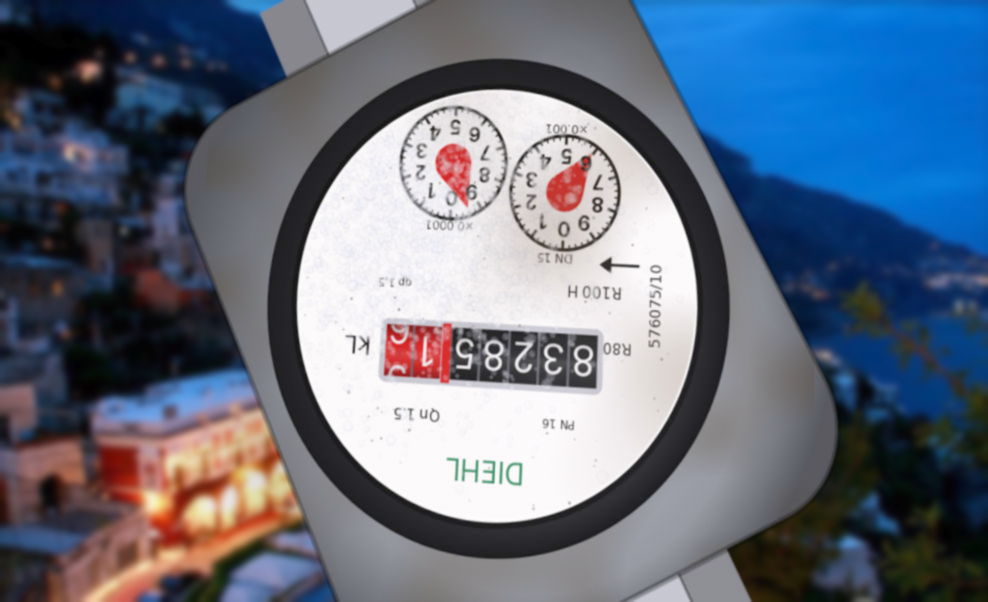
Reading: 83285.1559 kL
